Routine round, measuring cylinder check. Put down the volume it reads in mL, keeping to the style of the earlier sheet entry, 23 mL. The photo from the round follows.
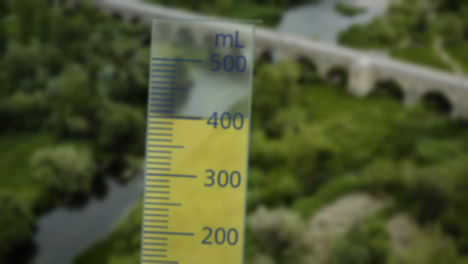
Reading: 400 mL
